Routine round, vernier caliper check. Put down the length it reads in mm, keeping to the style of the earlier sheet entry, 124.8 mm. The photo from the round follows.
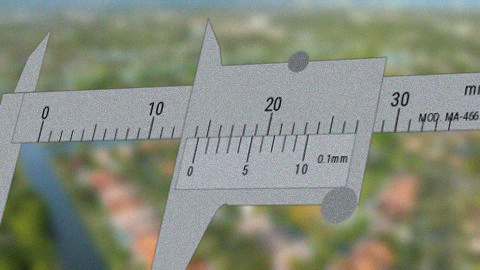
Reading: 14.3 mm
